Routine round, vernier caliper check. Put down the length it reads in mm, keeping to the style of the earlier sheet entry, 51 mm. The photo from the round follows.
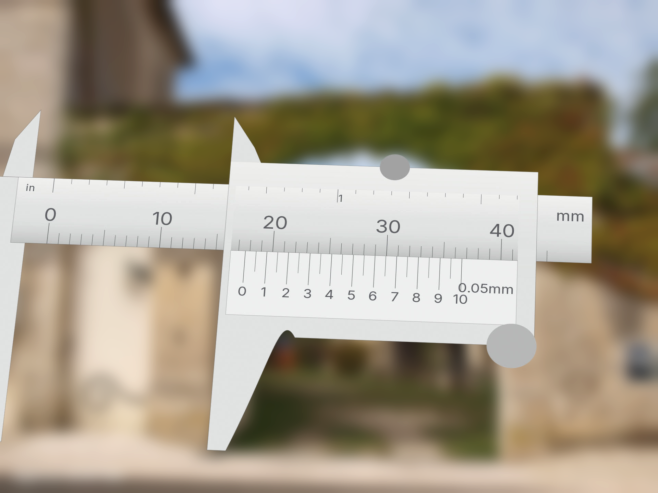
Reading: 17.6 mm
